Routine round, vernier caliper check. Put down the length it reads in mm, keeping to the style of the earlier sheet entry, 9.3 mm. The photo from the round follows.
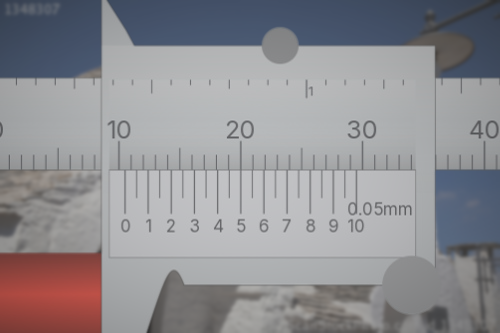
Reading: 10.5 mm
